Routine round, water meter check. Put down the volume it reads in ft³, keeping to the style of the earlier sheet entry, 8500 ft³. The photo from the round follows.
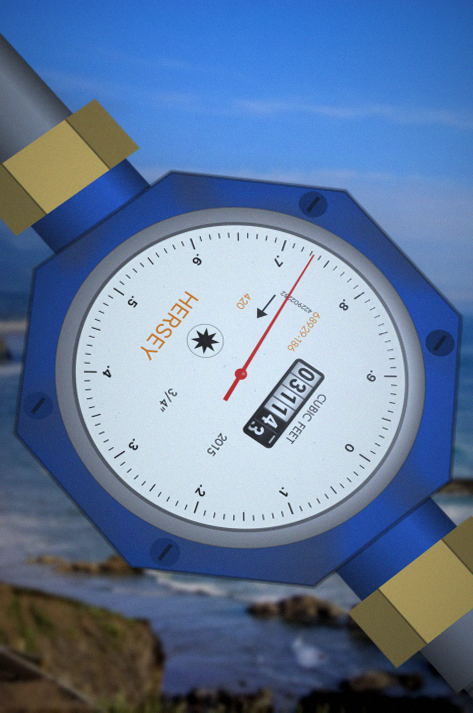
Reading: 31142.73 ft³
